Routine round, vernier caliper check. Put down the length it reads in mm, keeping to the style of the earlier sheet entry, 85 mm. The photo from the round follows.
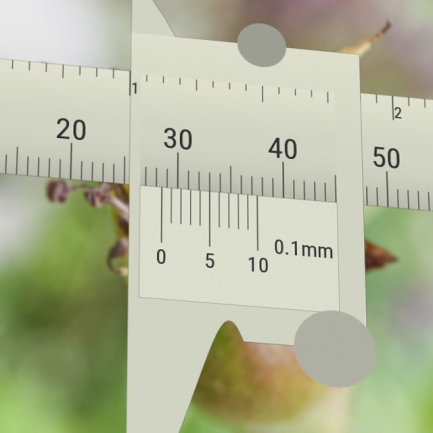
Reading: 28.5 mm
